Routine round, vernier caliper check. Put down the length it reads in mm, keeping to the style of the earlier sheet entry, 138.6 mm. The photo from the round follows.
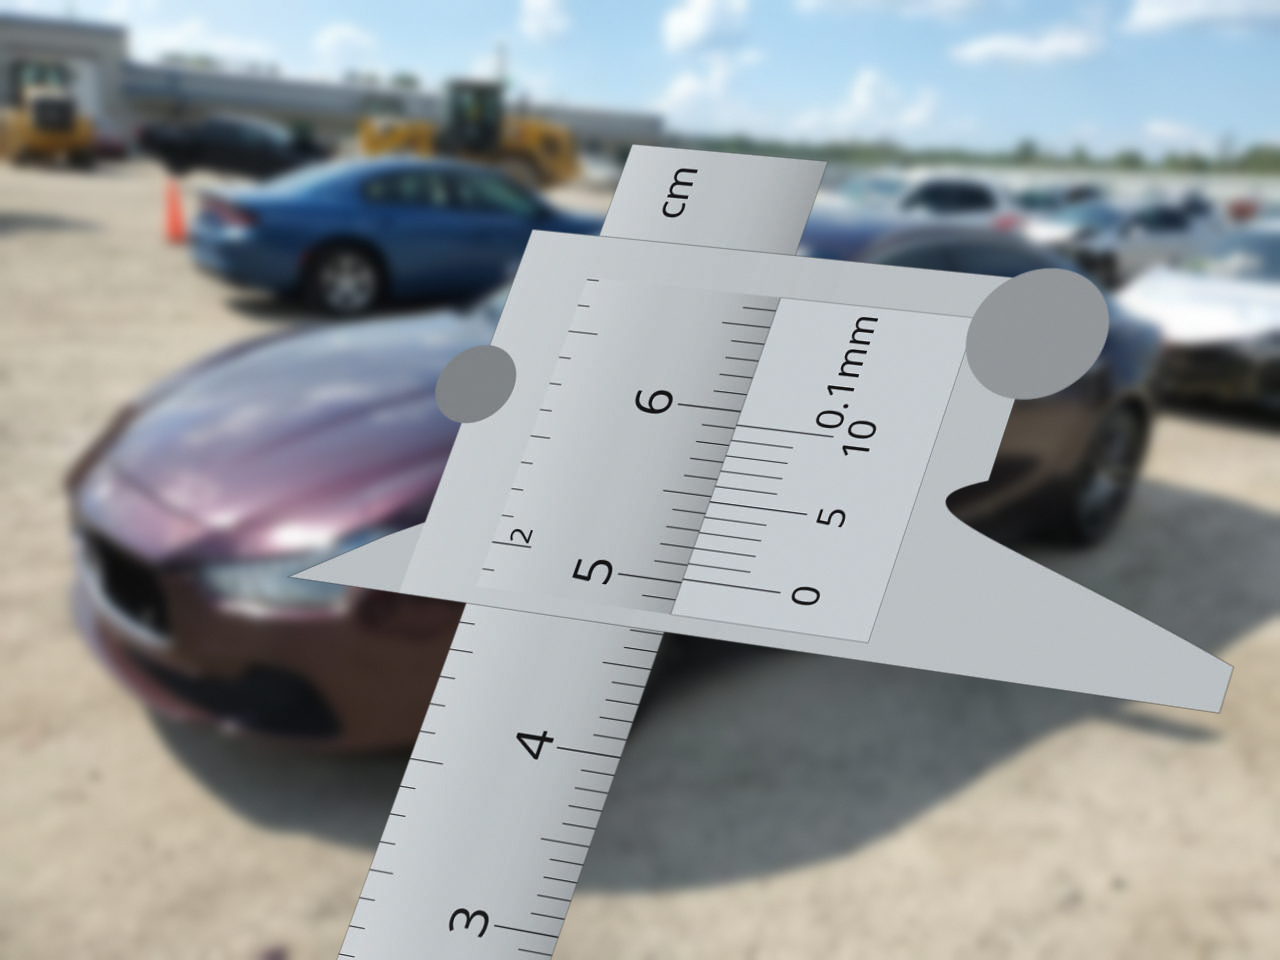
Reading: 50.2 mm
